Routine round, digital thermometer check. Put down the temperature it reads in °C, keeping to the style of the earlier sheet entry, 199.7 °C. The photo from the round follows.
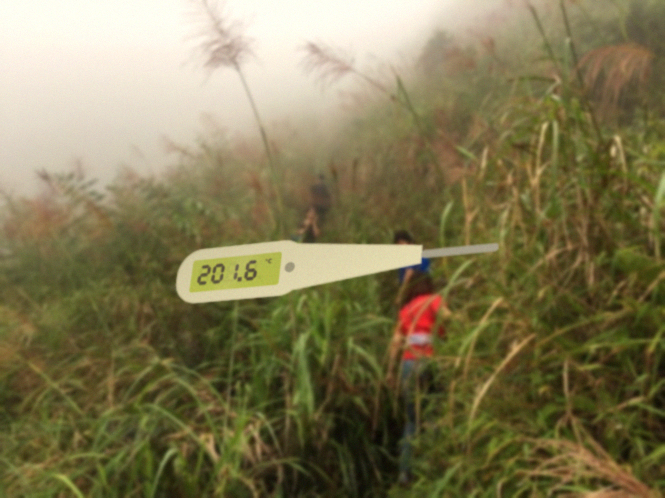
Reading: 201.6 °C
